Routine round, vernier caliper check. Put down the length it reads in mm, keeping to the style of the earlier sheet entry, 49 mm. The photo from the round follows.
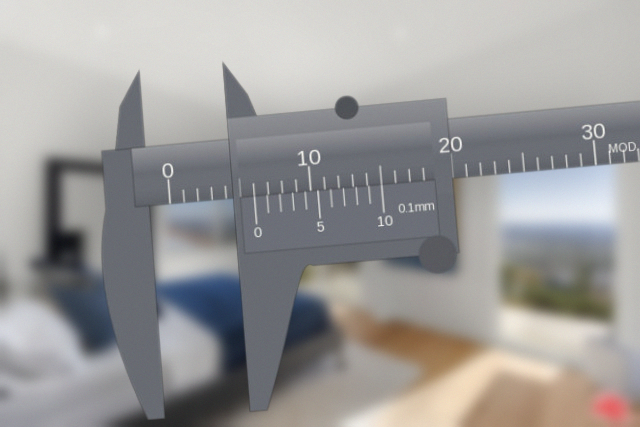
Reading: 6.0 mm
